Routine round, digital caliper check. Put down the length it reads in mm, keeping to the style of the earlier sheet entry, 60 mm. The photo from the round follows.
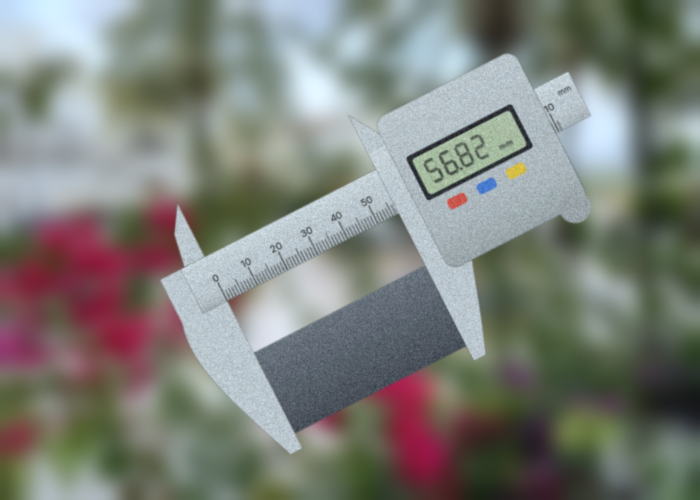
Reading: 56.82 mm
